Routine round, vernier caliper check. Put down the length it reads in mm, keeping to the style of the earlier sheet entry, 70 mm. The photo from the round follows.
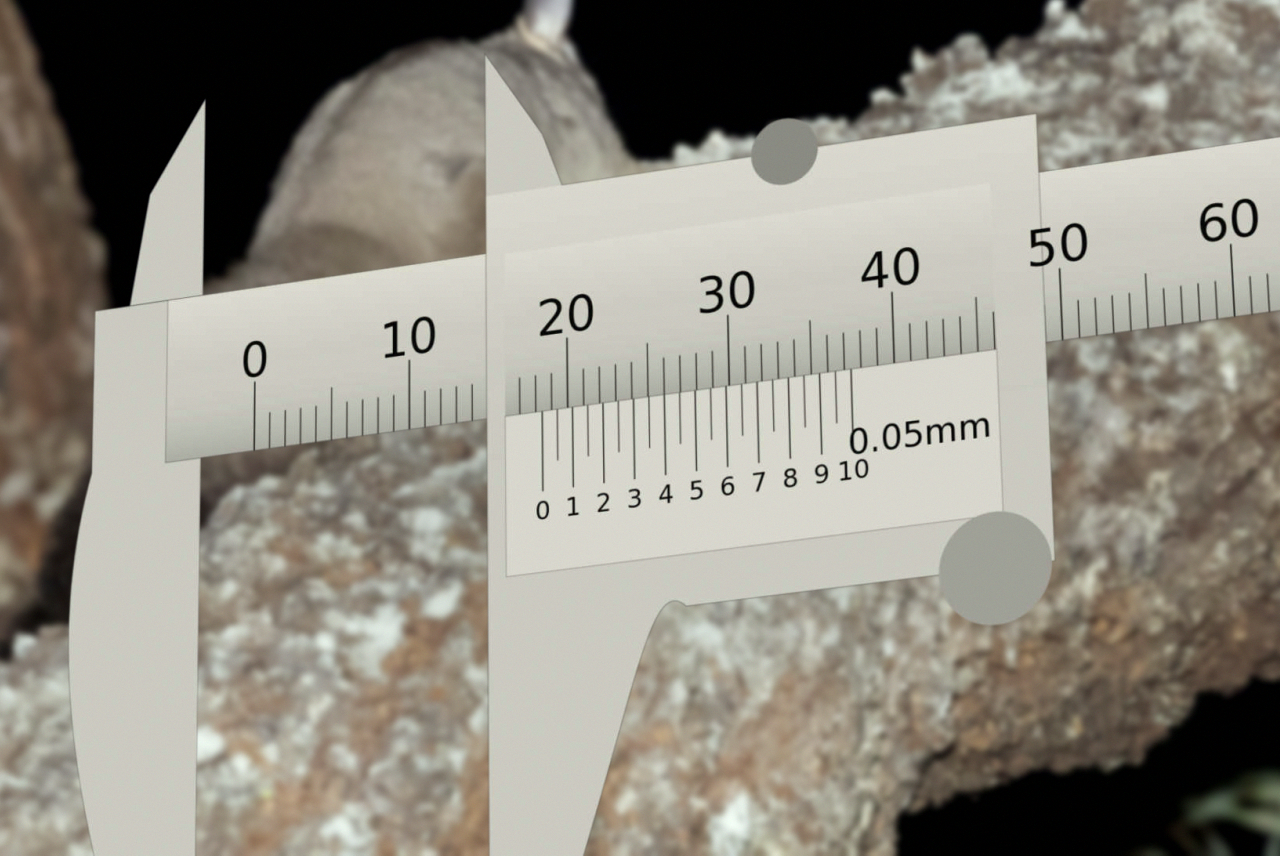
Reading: 18.4 mm
